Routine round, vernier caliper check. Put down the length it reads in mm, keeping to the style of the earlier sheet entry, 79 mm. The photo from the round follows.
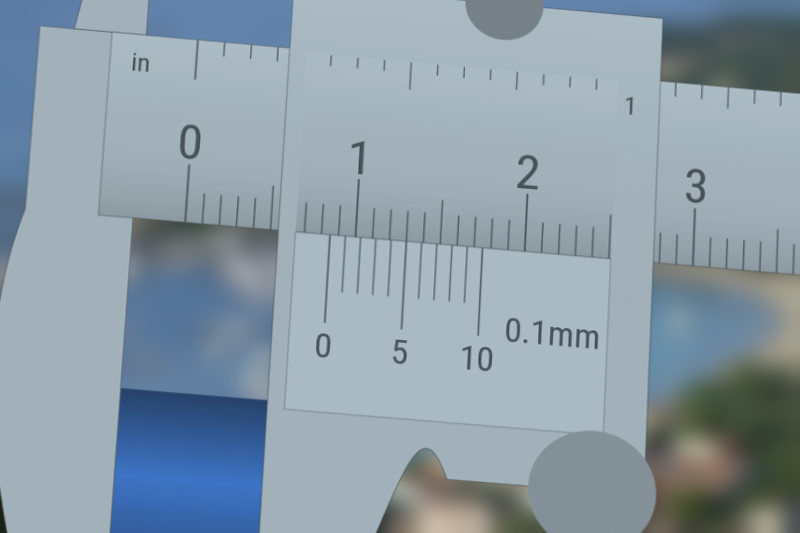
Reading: 8.5 mm
